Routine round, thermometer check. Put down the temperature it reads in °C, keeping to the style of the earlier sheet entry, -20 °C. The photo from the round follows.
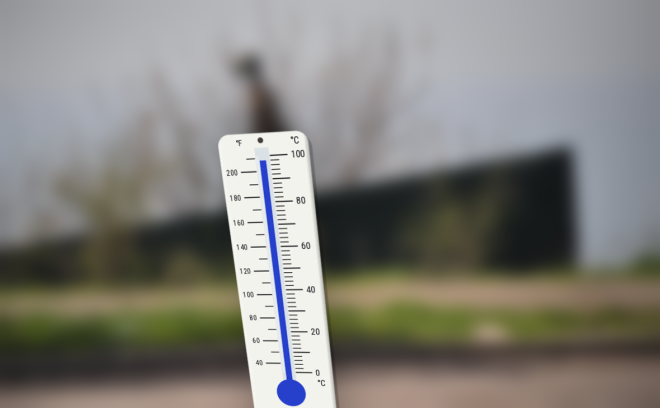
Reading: 98 °C
